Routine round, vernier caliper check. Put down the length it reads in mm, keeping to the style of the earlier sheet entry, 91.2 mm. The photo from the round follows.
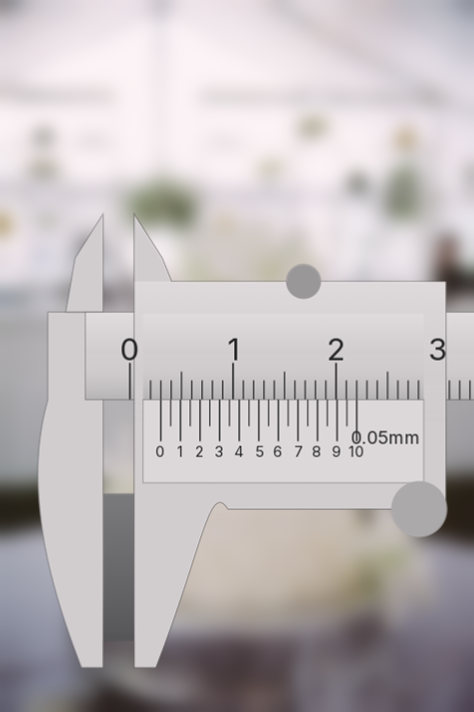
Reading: 3.0 mm
